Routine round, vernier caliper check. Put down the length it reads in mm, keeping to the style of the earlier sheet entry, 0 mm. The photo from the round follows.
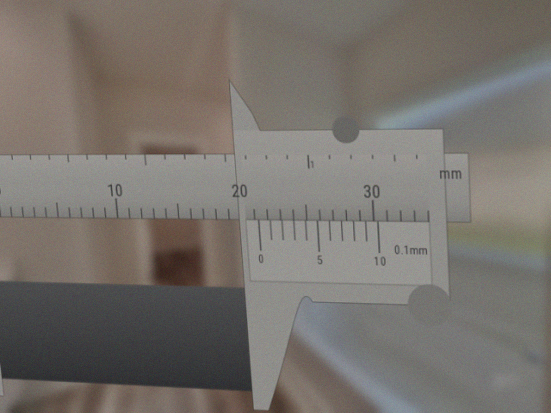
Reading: 21.3 mm
